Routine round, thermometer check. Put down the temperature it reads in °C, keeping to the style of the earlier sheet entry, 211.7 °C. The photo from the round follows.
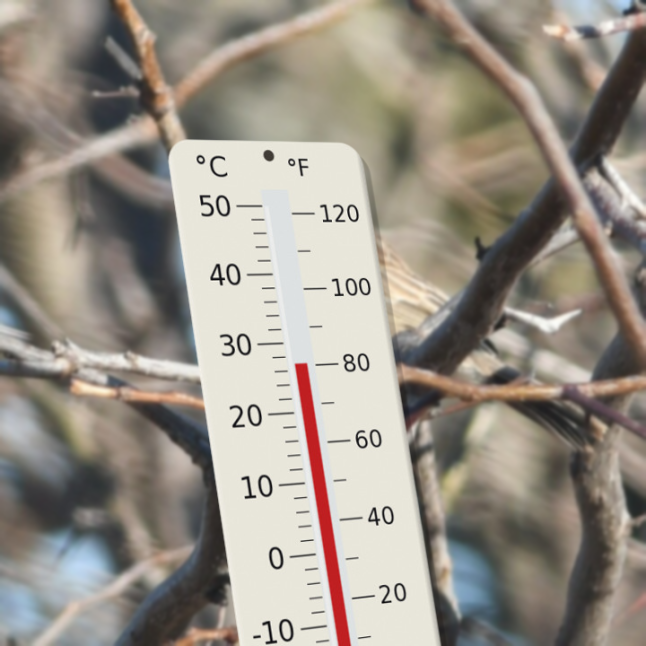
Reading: 27 °C
